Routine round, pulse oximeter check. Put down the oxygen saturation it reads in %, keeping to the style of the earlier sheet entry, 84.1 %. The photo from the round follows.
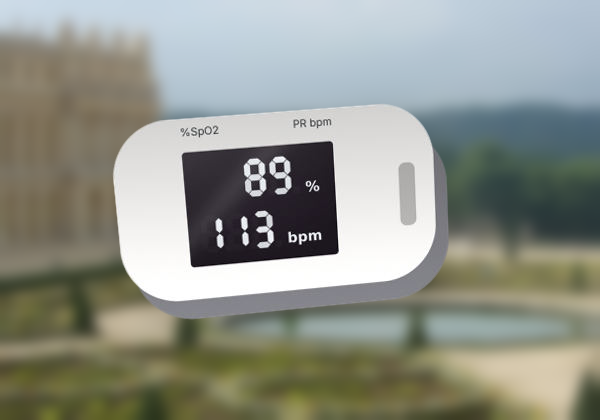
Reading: 89 %
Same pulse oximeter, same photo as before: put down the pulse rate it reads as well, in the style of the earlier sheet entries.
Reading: 113 bpm
